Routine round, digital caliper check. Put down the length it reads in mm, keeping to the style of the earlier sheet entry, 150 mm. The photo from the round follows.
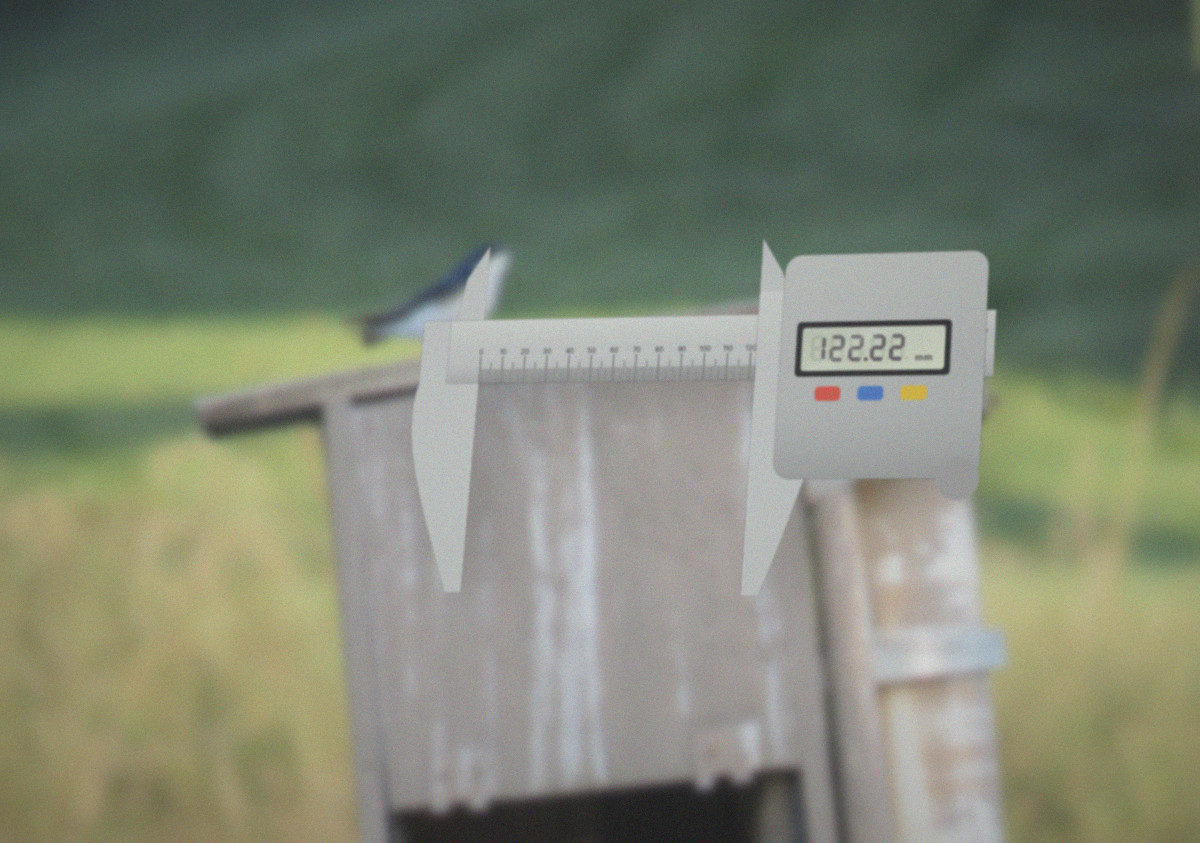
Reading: 122.22 mm
